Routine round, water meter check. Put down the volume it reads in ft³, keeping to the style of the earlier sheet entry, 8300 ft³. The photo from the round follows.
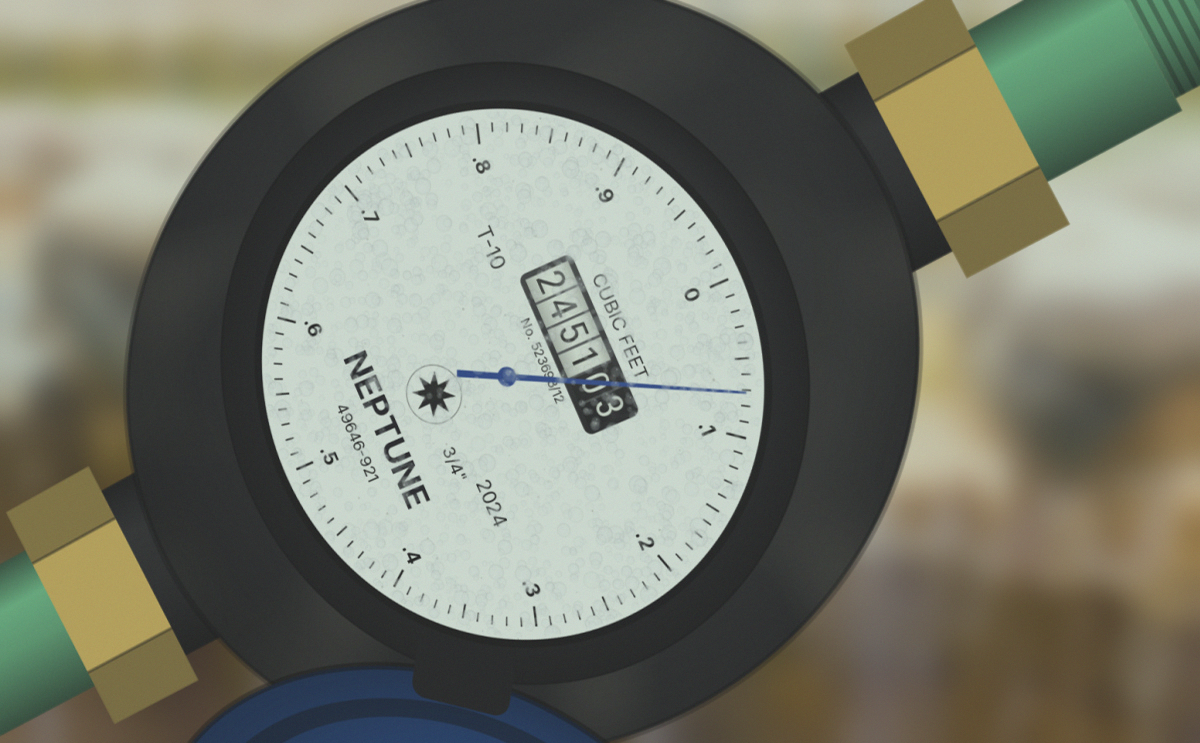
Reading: 245103.07 ft³
